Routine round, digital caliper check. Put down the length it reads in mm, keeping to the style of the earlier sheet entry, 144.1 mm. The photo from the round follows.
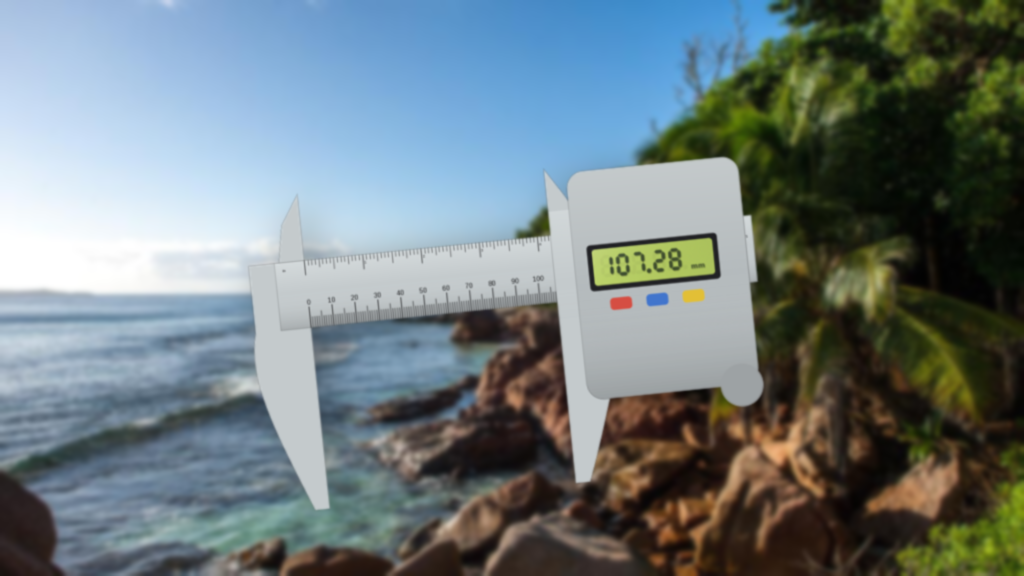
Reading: 107.28 mm
